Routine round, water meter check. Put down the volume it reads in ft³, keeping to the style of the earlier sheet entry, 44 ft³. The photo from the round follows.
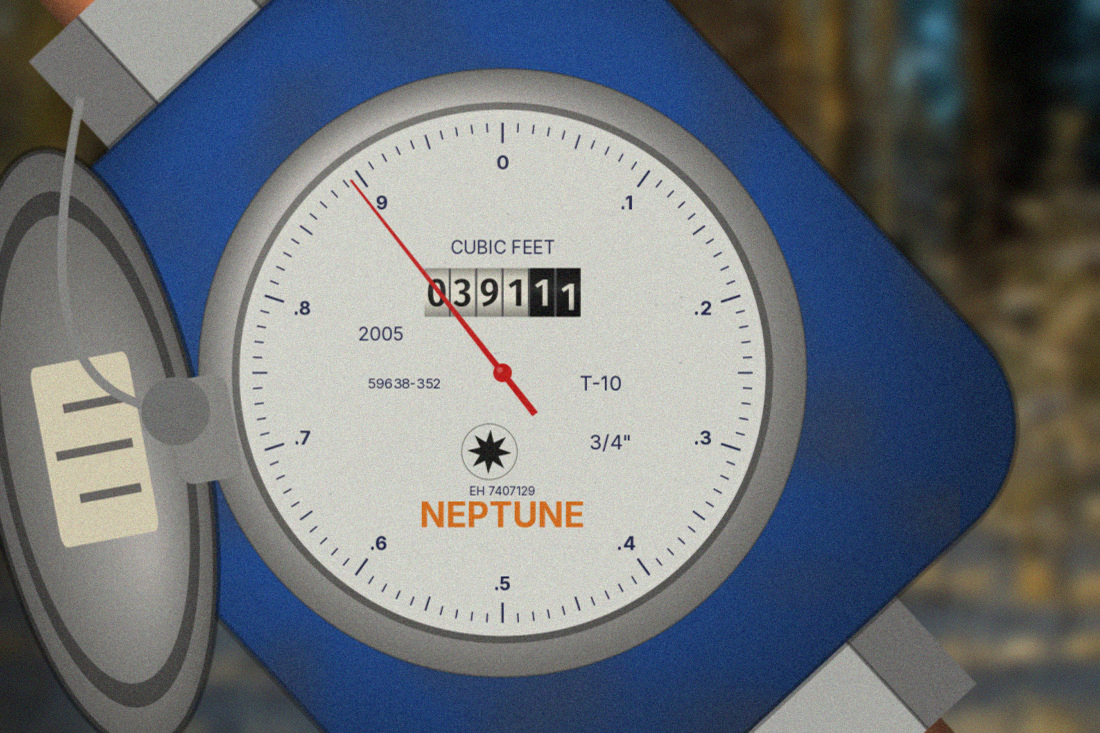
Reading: 39110.89 ft³
